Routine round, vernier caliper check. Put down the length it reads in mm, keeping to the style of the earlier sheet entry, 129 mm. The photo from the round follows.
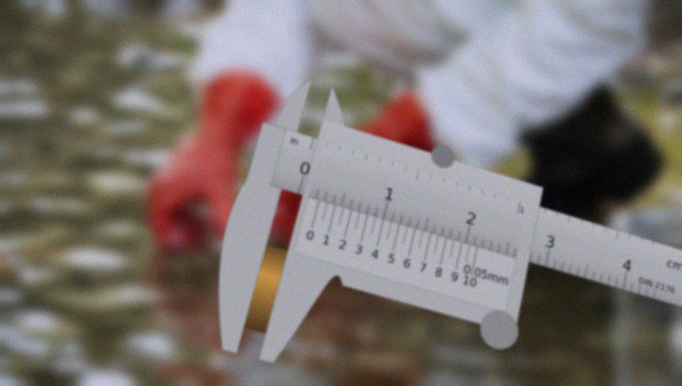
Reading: 2.4 mm
